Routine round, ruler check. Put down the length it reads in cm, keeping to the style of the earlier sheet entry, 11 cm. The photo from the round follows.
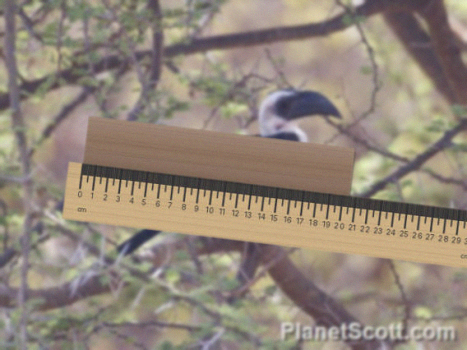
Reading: 20.5 cm
